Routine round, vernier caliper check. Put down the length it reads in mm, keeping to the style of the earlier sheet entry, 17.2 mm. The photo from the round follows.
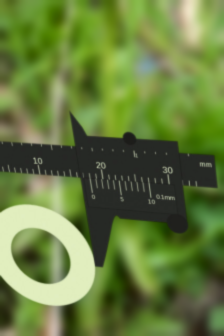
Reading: 18.0 mm
